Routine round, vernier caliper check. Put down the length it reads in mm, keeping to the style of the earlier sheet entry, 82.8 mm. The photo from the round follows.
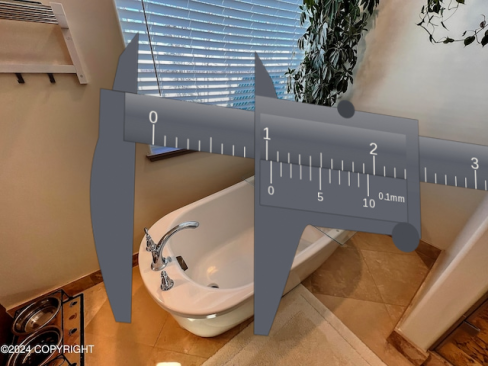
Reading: 10.4 mm
